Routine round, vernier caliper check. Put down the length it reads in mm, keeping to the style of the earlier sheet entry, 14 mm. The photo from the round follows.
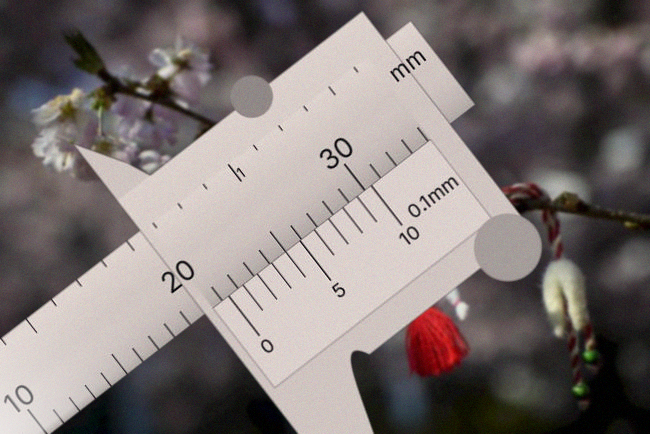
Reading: 21.4 mm
